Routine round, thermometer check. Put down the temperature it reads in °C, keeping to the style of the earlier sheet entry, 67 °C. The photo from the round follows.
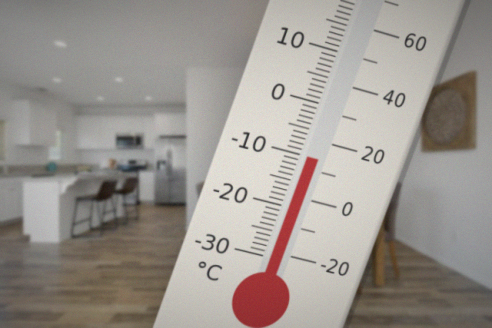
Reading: -10 °C
